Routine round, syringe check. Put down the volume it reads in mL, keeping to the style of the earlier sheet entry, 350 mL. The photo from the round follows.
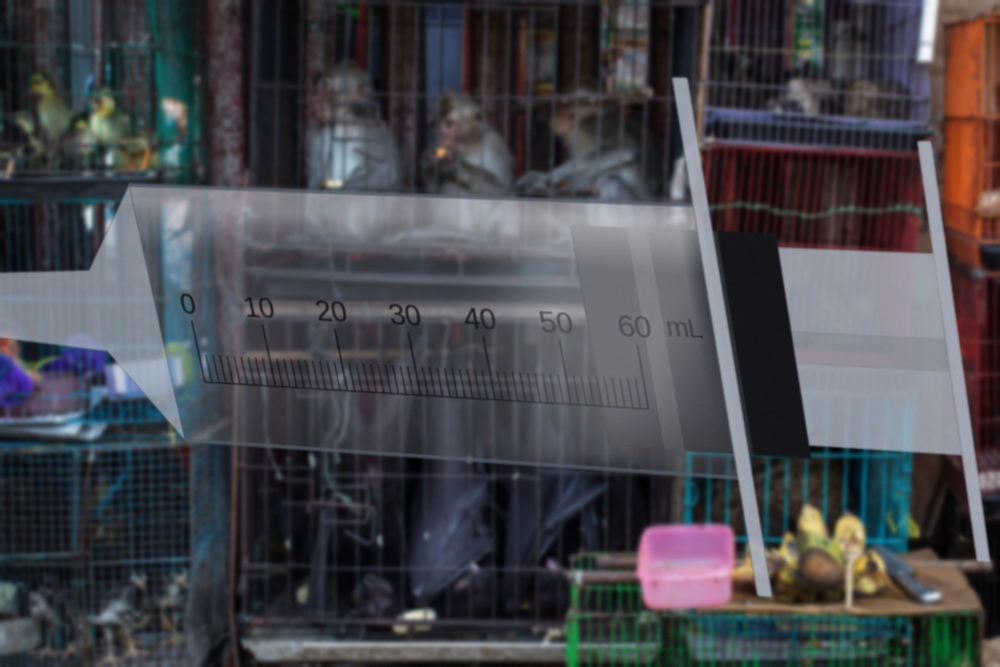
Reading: 54 mL
